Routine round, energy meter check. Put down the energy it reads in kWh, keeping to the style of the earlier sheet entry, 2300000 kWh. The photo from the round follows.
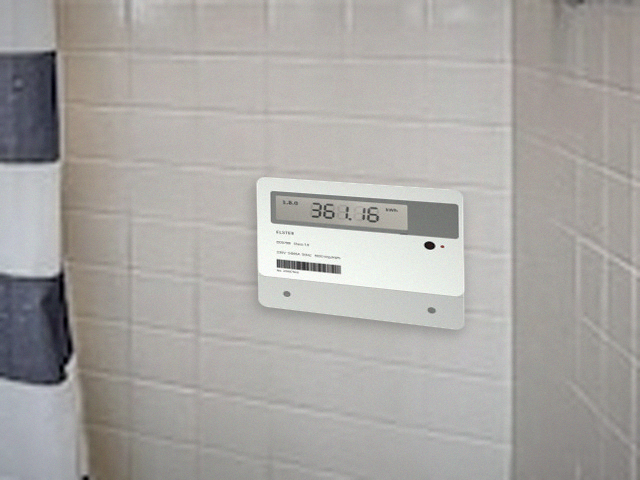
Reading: 361.16 kWh
